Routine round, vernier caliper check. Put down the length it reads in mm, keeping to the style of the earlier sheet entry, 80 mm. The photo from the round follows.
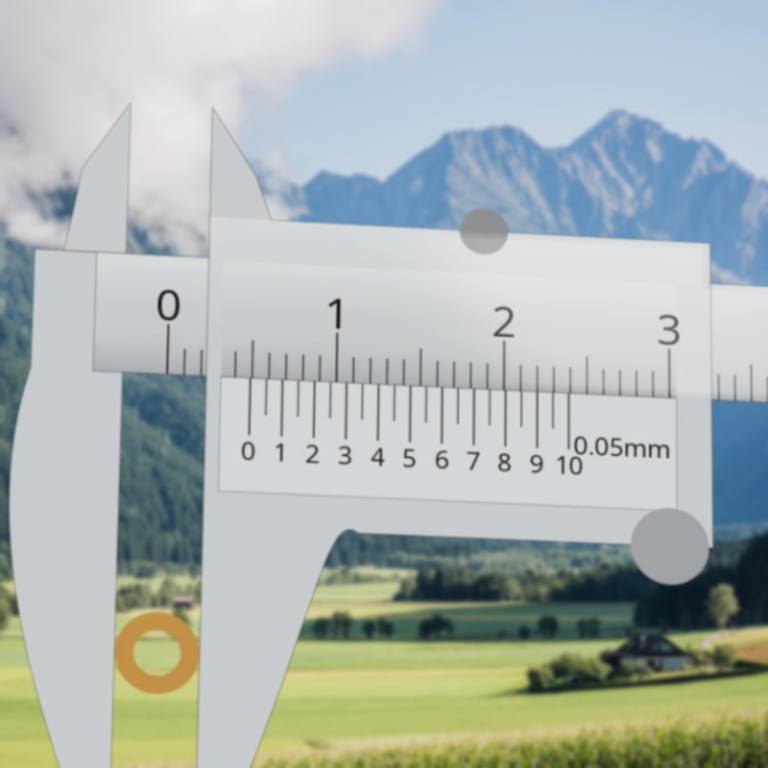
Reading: 4.9 mm
